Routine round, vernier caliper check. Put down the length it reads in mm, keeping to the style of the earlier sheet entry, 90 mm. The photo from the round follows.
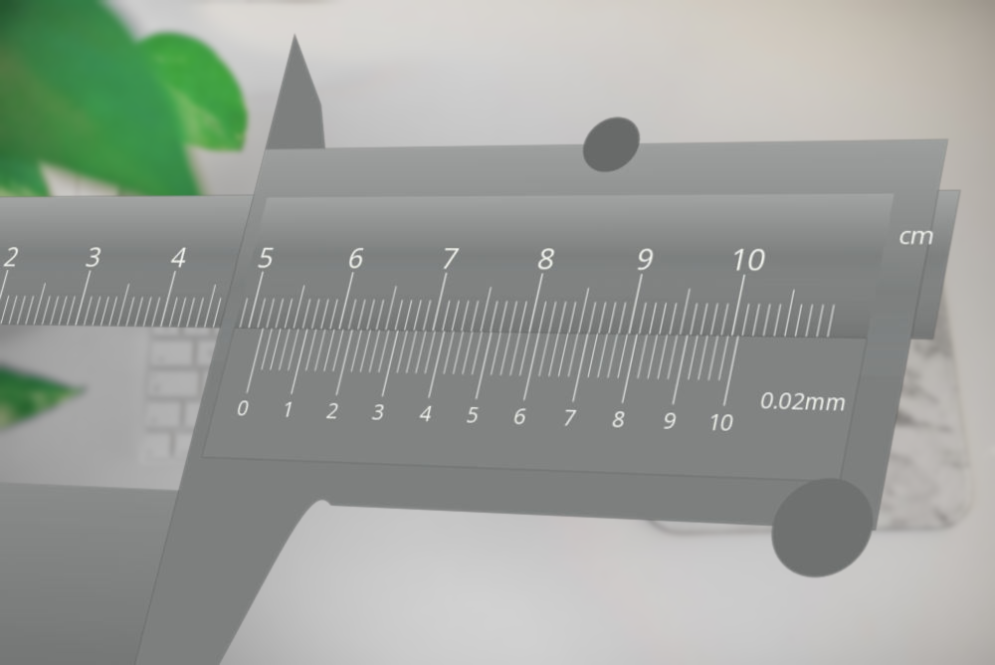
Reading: 51.6 mm
